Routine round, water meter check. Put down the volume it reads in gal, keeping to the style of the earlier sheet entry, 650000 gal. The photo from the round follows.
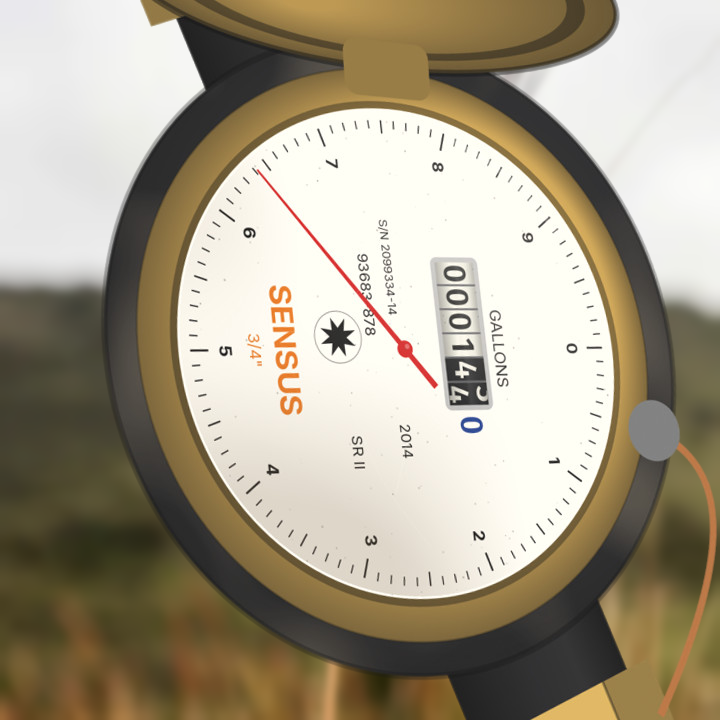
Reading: 1436.4 gal
